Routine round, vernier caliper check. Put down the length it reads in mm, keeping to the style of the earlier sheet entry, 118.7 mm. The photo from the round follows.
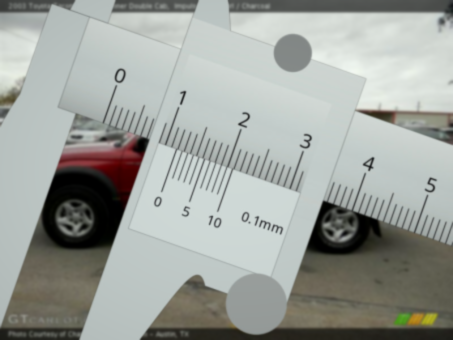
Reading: 11.8 mm
